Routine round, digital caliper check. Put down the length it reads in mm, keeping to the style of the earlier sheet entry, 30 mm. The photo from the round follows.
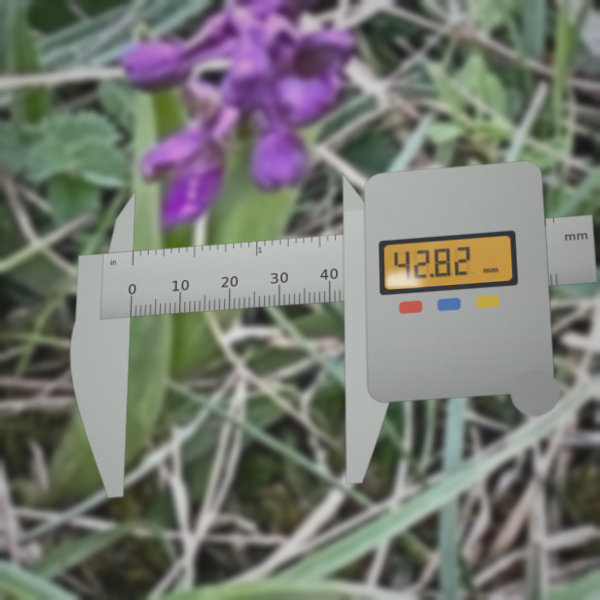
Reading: 42.82 mm
